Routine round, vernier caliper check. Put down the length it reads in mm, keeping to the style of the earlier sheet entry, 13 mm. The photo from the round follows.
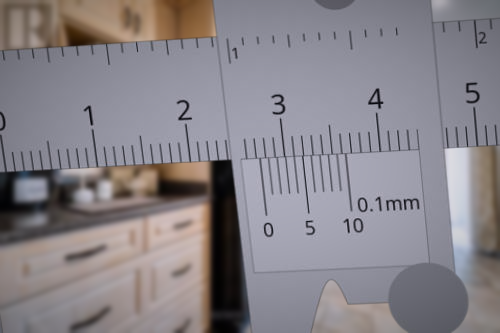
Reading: 27.4 mm
